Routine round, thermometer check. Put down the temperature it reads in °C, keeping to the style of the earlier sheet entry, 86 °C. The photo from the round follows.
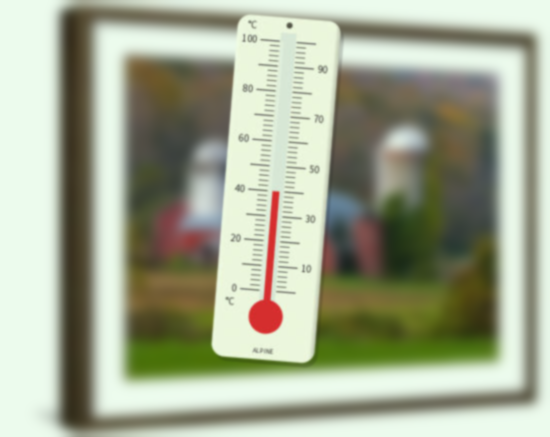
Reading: 40 °C
